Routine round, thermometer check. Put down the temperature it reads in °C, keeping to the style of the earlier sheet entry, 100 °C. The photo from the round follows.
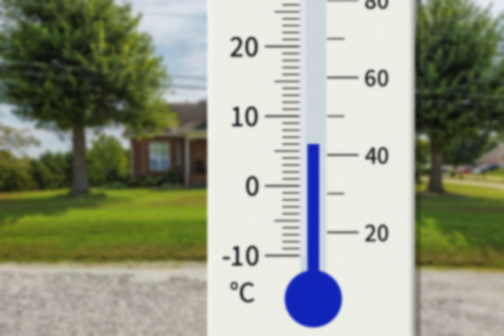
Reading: 6 °C
